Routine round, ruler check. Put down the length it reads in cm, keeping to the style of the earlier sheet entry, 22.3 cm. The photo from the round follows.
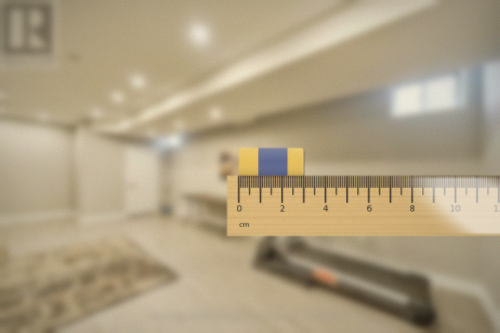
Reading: 3 cm
